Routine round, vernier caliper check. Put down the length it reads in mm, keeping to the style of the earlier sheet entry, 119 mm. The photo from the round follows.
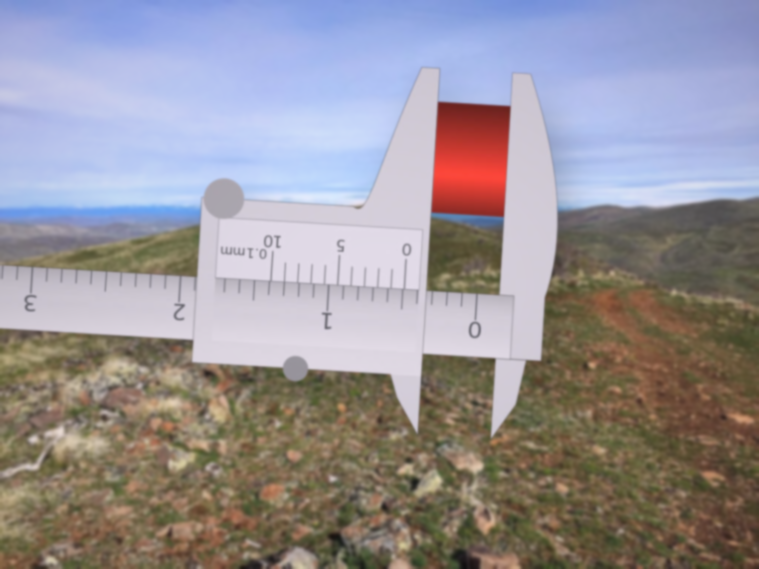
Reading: 4.9 mm
